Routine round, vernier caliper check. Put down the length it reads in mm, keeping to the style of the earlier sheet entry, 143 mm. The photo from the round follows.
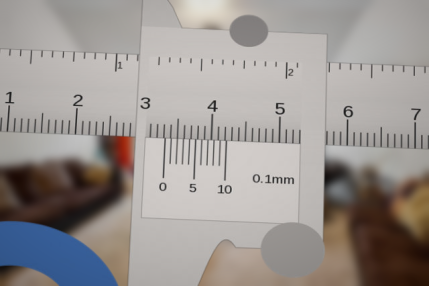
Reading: 33.2 mm
